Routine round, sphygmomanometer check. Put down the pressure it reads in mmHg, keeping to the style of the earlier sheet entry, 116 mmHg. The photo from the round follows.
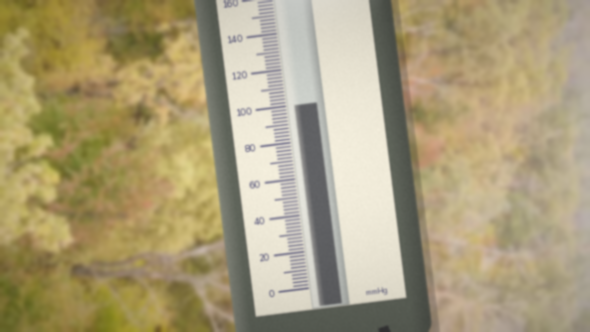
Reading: 100 mmHg
